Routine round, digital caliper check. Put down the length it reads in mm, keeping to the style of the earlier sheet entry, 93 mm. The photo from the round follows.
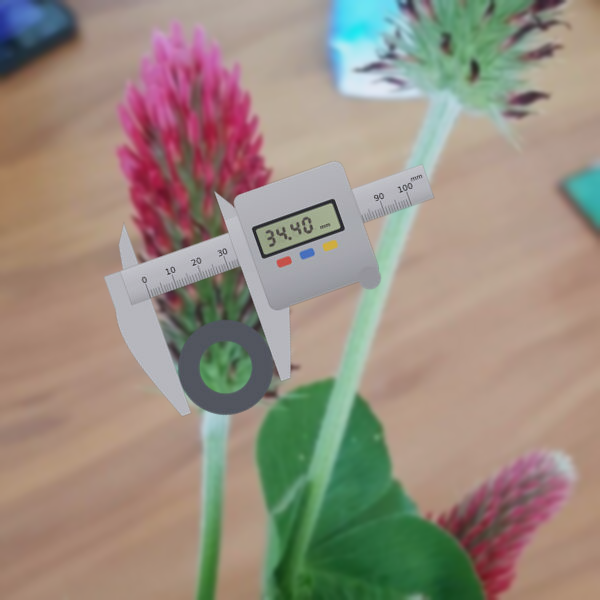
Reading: 34.40 mm
